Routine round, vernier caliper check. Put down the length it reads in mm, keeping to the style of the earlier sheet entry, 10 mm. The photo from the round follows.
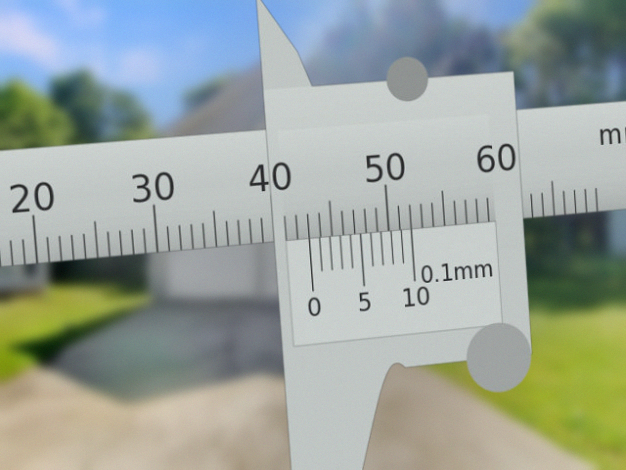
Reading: 43.0 mm
